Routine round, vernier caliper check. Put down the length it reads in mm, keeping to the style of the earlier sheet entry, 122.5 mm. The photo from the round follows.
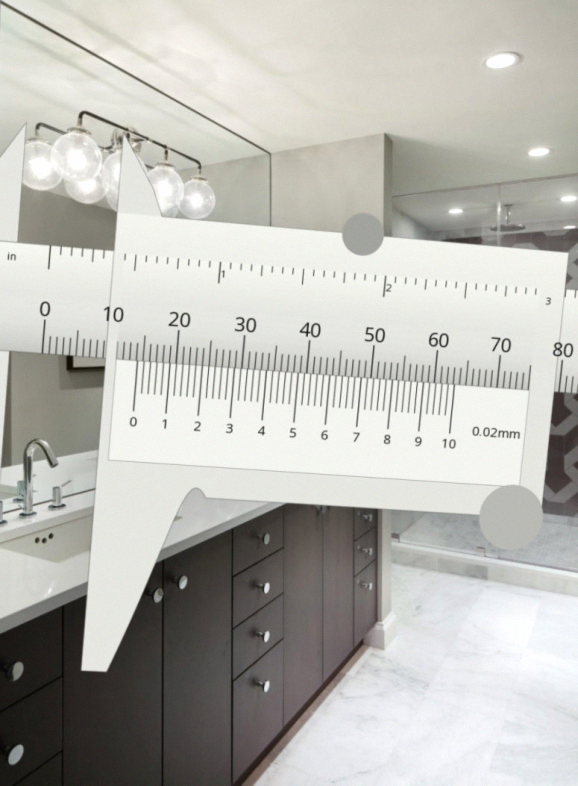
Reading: 14.2 mm
